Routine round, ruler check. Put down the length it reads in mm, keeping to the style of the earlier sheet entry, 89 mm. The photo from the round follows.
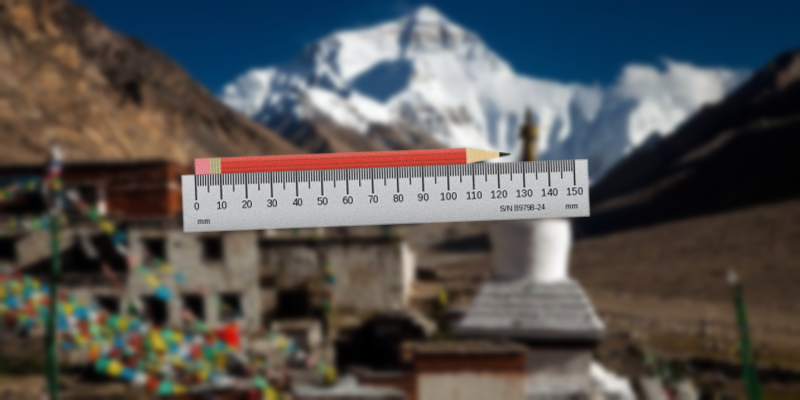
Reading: 125 mm
